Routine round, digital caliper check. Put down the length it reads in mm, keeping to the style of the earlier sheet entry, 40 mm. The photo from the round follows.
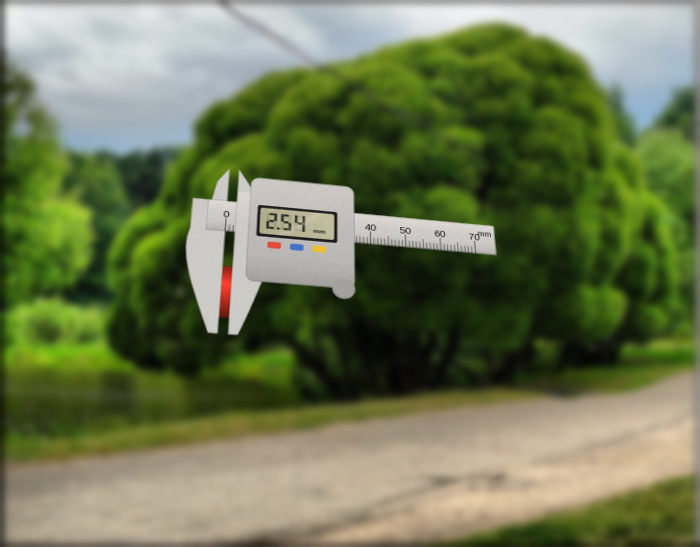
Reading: 2.54 mm
